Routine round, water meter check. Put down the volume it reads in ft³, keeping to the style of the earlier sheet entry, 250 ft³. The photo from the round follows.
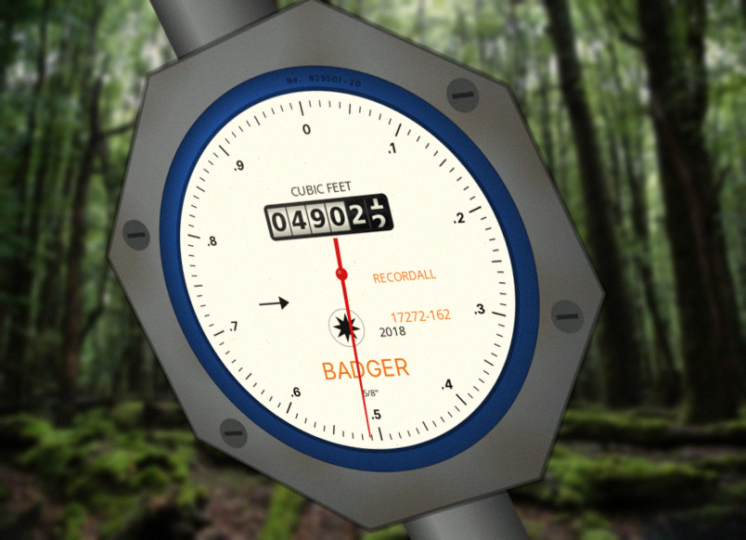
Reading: 49021.51 ft³
